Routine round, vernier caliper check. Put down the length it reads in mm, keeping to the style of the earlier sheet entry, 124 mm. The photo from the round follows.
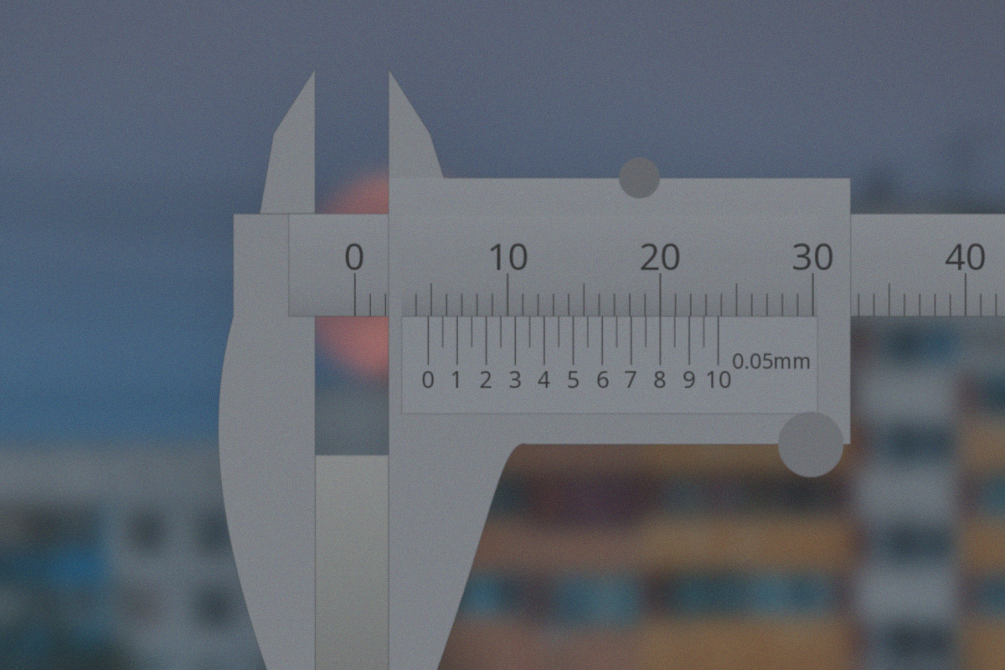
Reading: 4.8 mm
